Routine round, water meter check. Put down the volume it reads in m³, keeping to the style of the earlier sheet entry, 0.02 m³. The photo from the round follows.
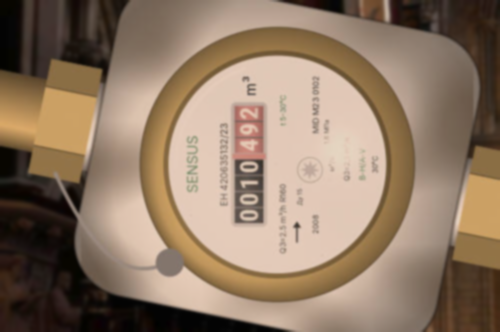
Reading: 10.492 m³
